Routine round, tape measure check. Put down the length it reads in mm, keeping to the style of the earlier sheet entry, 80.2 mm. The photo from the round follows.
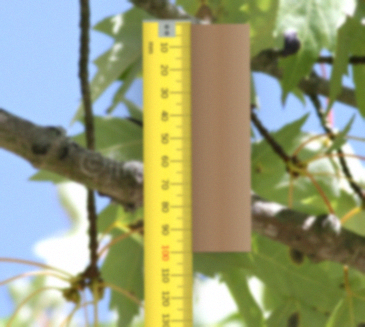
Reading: 100 mm
